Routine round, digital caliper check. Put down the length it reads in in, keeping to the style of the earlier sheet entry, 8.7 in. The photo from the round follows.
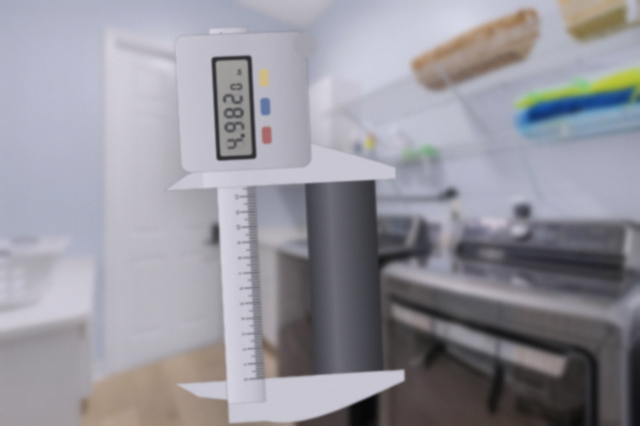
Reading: 4.9820 in
